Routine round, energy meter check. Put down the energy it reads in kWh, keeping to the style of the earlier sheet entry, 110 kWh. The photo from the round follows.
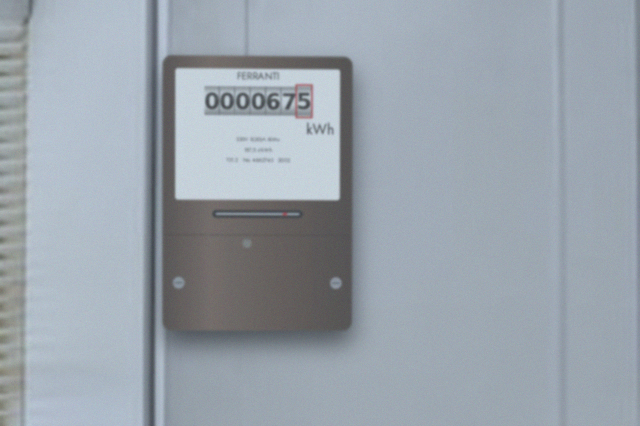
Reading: 67.5 kWh
